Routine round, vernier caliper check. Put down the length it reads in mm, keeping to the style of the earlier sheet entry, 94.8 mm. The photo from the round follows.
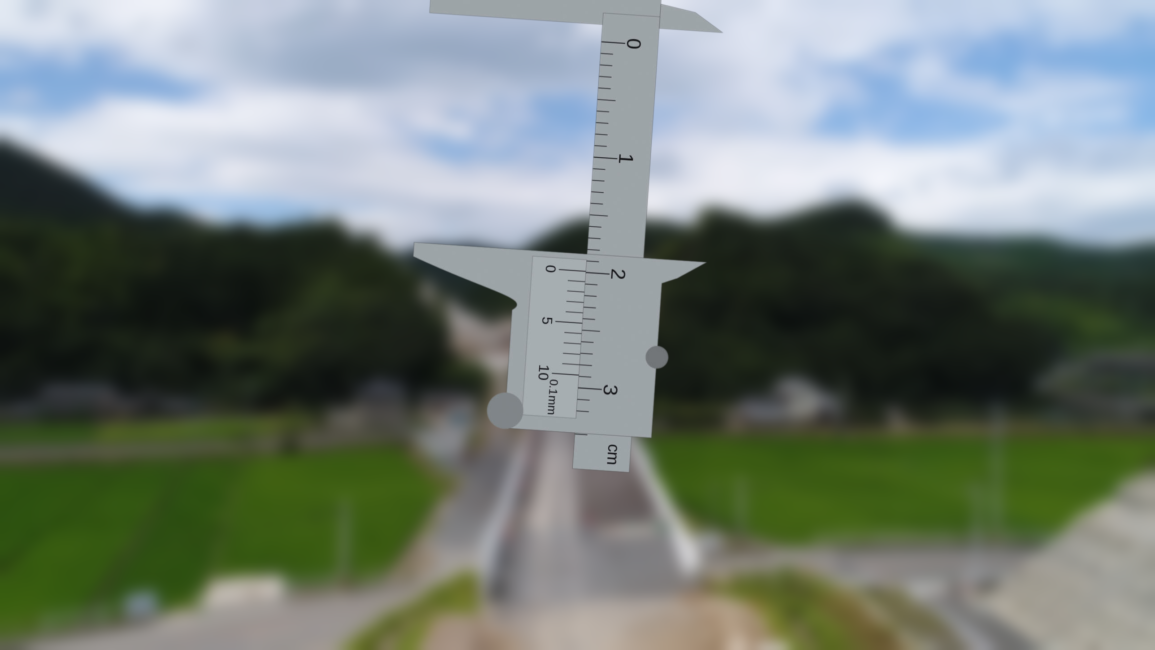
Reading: 19.9 mm
